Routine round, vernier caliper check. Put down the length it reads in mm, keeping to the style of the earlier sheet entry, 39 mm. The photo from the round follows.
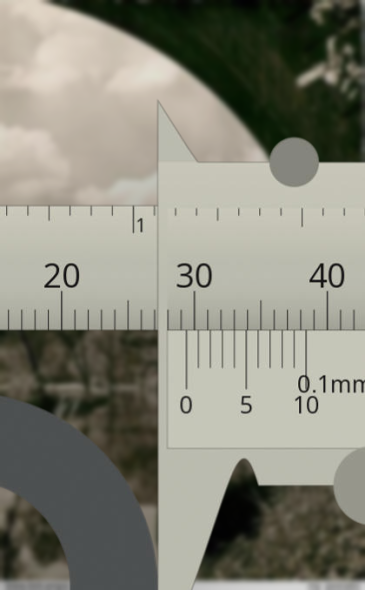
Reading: 29.4 mm
